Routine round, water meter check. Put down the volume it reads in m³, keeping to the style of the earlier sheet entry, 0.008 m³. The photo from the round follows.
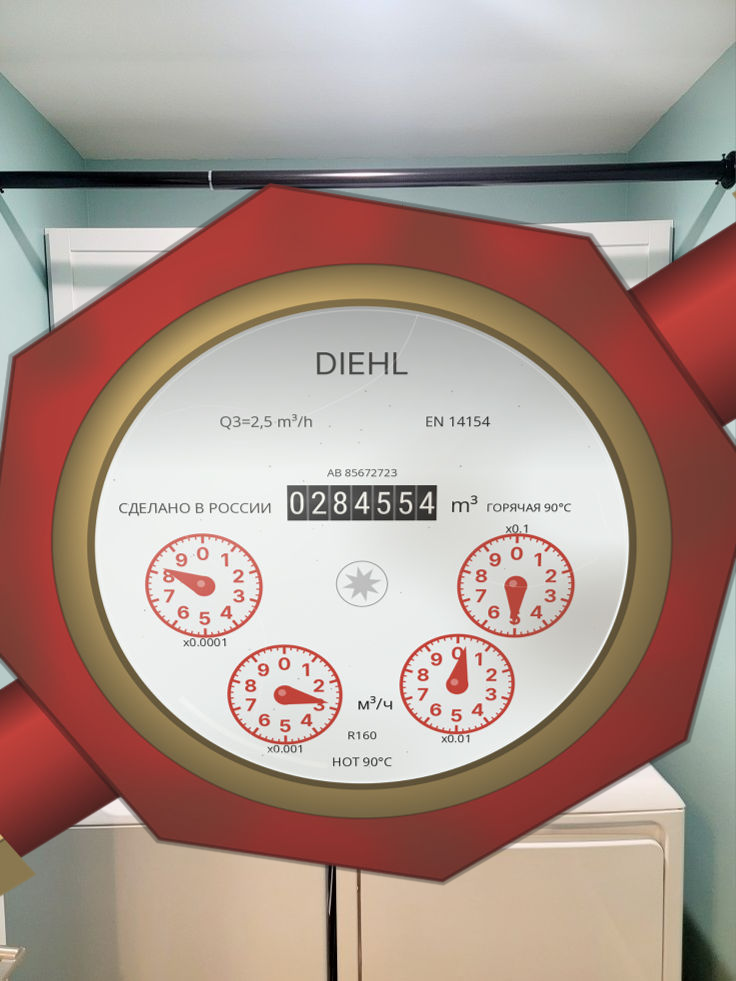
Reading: 284554.5028 m³
